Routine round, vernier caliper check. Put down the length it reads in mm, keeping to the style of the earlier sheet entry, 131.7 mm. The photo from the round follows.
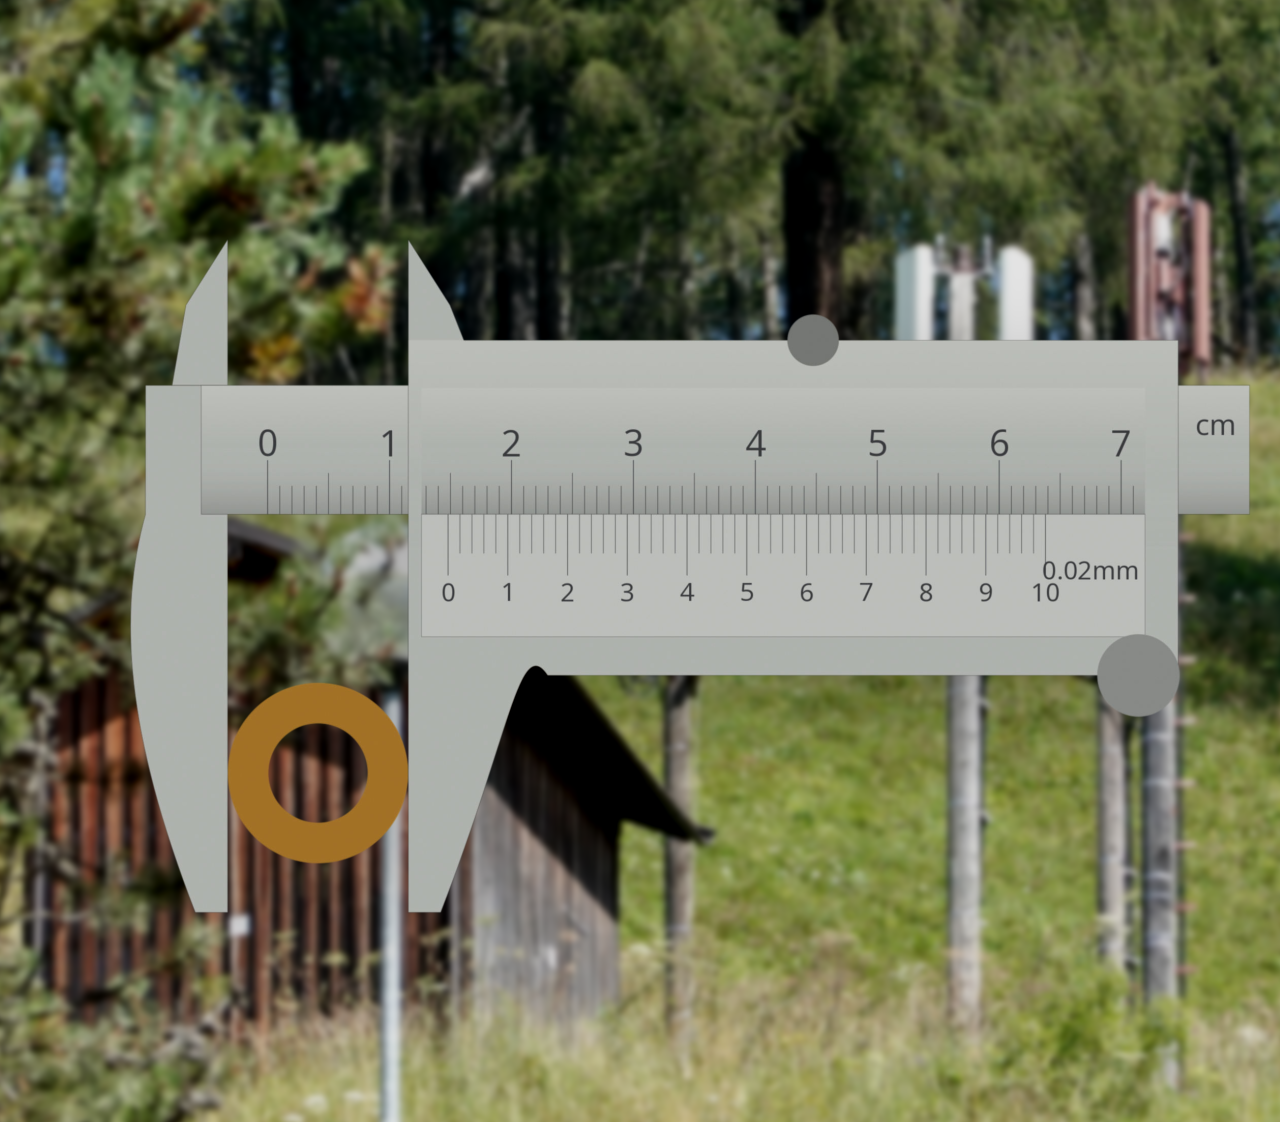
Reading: 14.8 mm
